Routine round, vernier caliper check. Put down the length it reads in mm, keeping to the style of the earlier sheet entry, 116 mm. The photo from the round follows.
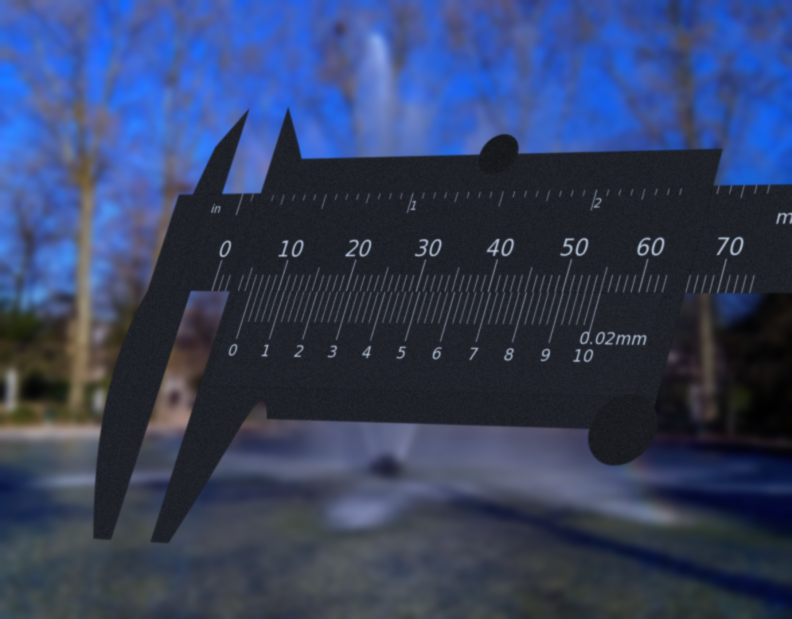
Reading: 6.0 mm
